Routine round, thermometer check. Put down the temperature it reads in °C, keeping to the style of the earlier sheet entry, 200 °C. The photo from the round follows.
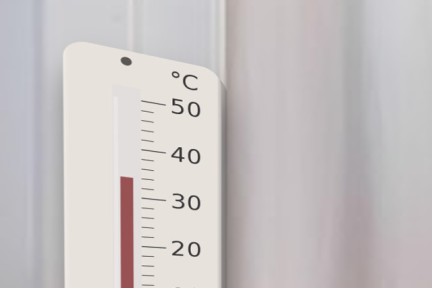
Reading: 34 °C
